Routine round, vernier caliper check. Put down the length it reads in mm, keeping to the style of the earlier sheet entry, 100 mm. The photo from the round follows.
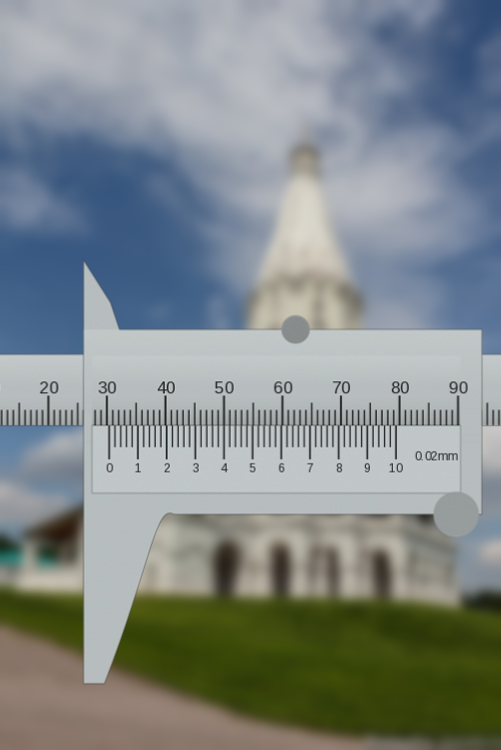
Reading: 30.4 mm
